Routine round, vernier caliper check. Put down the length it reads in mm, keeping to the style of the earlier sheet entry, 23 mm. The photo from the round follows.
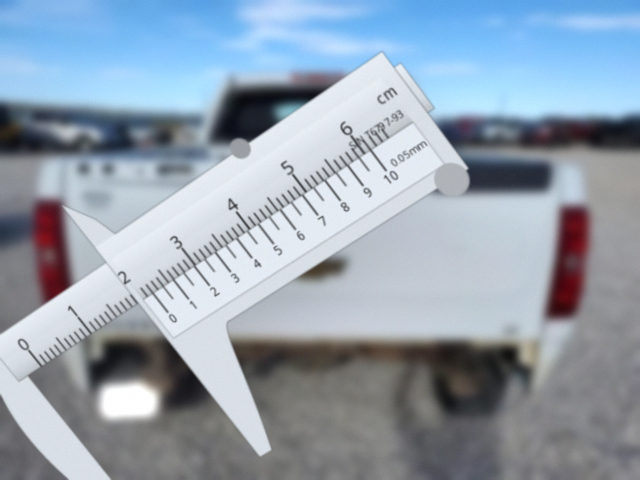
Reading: 22.0 mm
